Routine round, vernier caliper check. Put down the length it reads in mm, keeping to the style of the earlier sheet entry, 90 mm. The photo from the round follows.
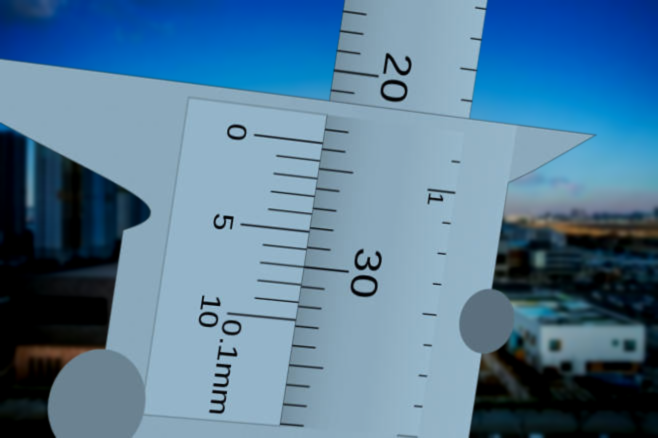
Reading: 23.7 mm
